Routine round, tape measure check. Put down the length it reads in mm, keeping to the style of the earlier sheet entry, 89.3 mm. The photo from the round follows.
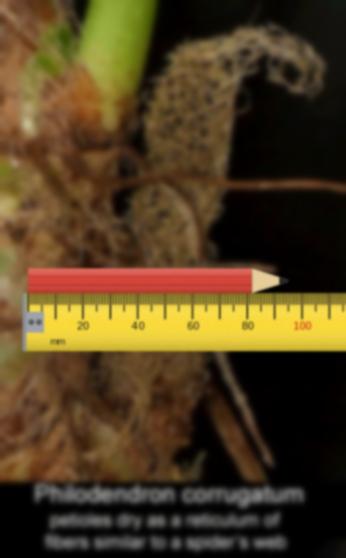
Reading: 95 mm
